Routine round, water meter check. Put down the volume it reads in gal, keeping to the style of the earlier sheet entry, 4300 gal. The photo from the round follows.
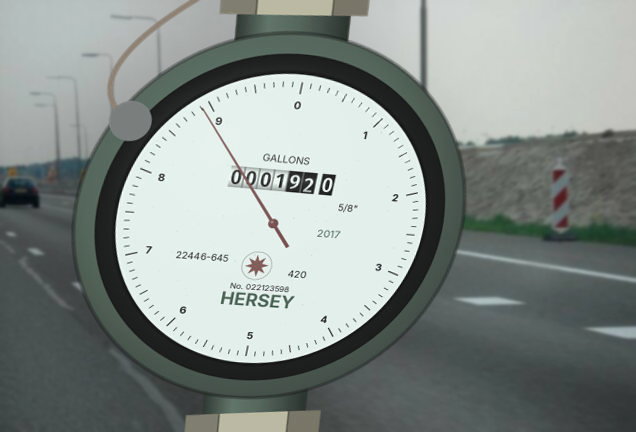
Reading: 1918.9 gal
